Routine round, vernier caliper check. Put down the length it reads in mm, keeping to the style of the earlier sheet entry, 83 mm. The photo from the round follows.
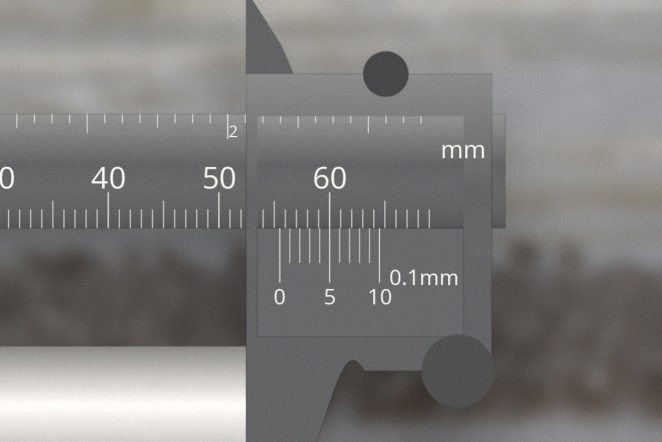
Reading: 55.5 mm
